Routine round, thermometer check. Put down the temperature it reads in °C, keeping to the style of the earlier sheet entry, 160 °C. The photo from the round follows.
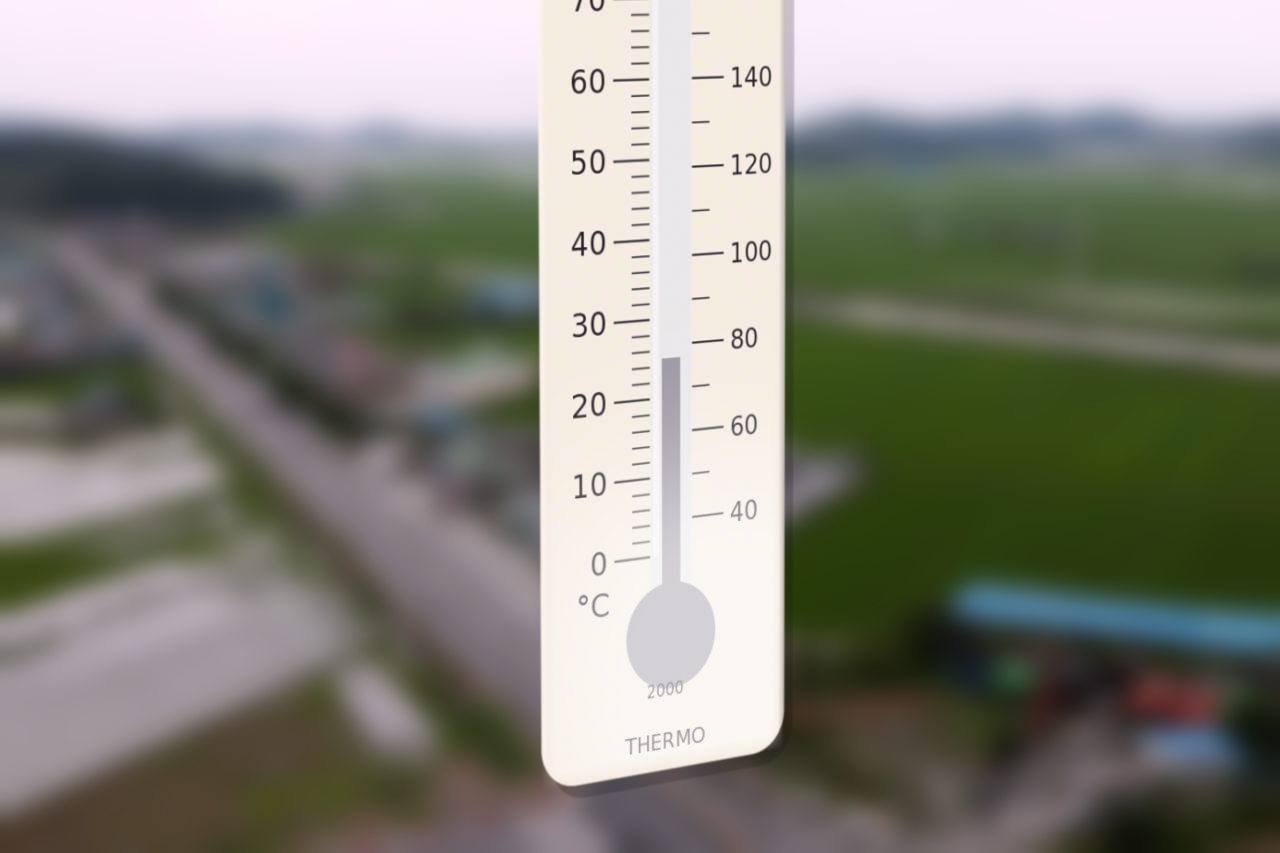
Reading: 25 °C
